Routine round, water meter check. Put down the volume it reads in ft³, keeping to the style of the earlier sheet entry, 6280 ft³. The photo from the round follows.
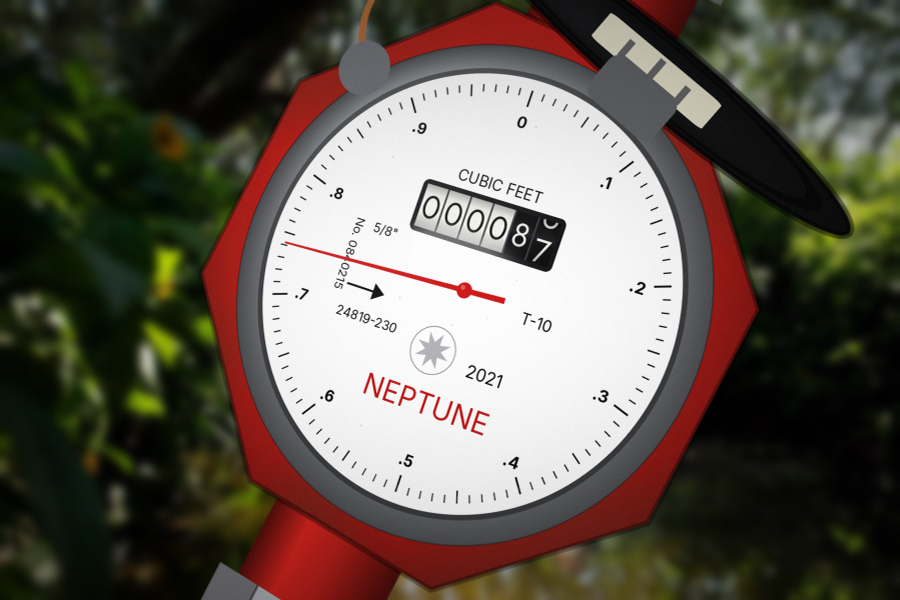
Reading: 86.74 ft³
